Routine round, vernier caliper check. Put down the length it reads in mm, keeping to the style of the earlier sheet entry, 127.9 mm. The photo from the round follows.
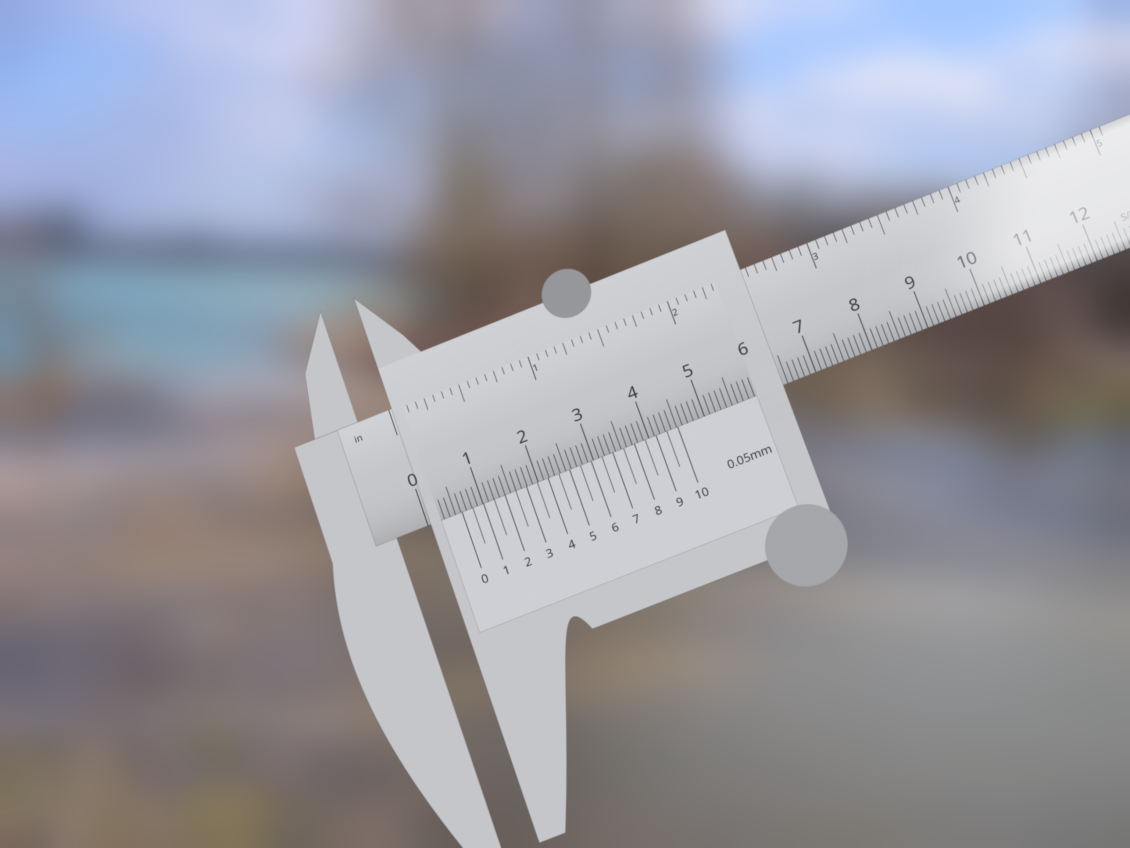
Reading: 6.2 mm
